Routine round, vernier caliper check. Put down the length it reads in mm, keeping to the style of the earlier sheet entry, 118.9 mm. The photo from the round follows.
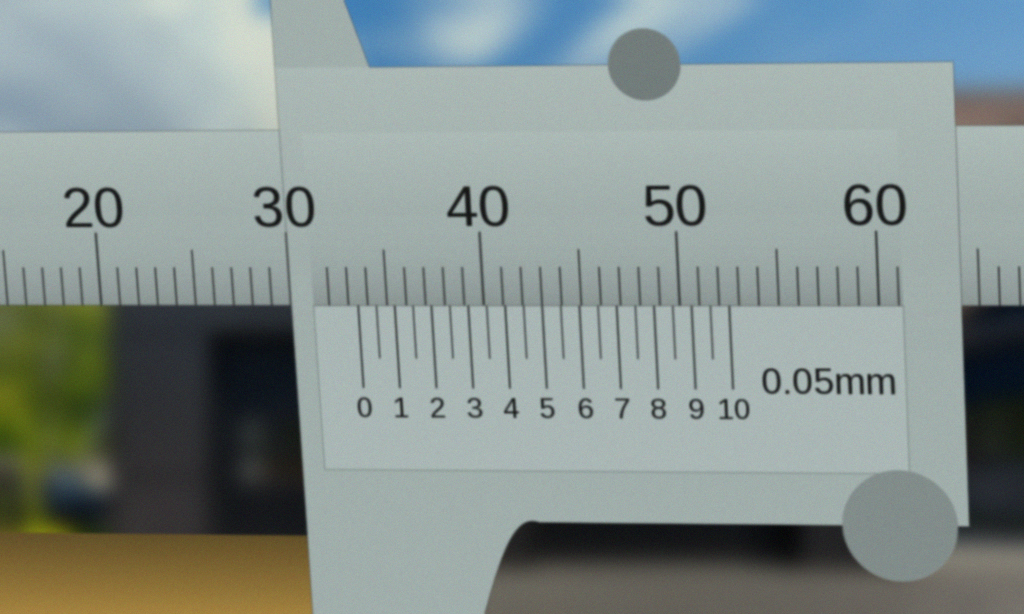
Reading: 33.5 mm
